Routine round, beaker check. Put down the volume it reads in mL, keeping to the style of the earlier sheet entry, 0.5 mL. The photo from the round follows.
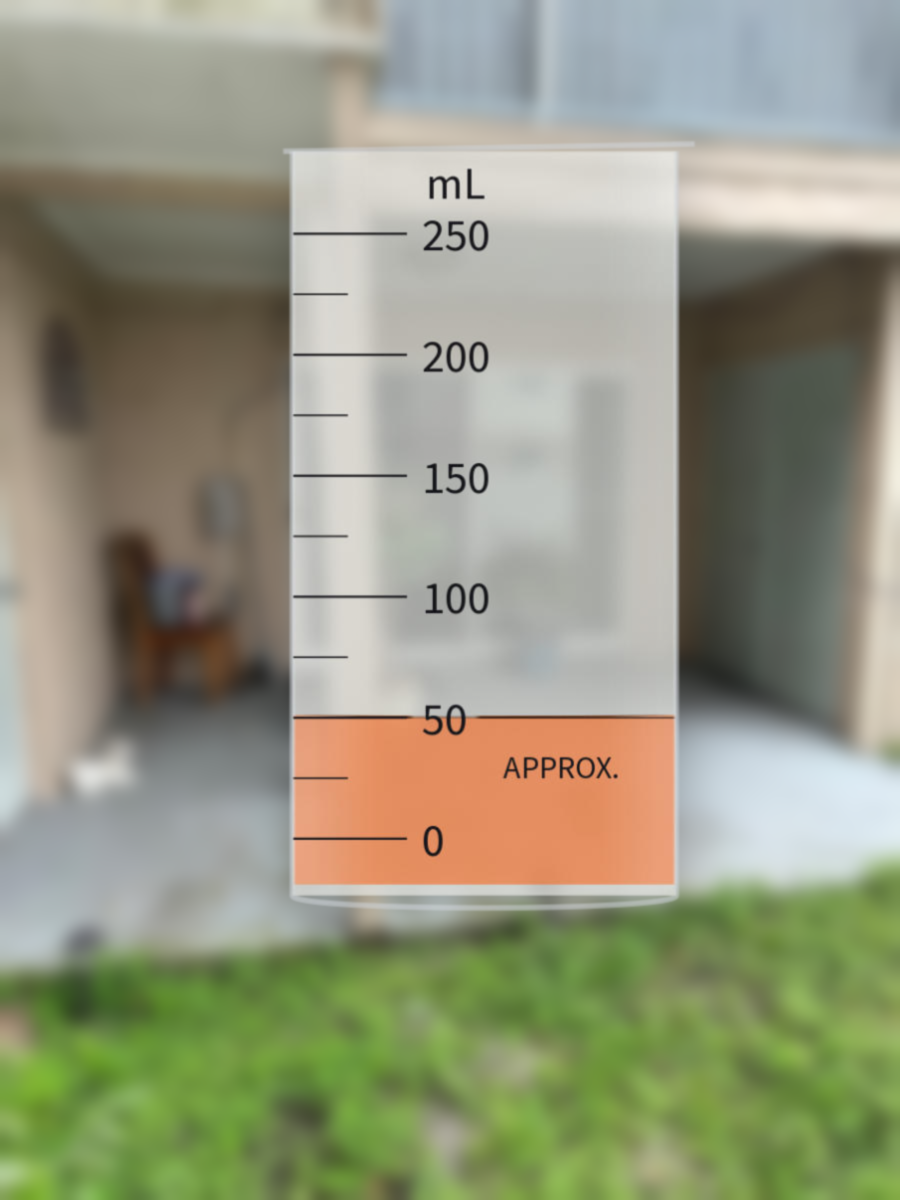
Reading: 50 mL
